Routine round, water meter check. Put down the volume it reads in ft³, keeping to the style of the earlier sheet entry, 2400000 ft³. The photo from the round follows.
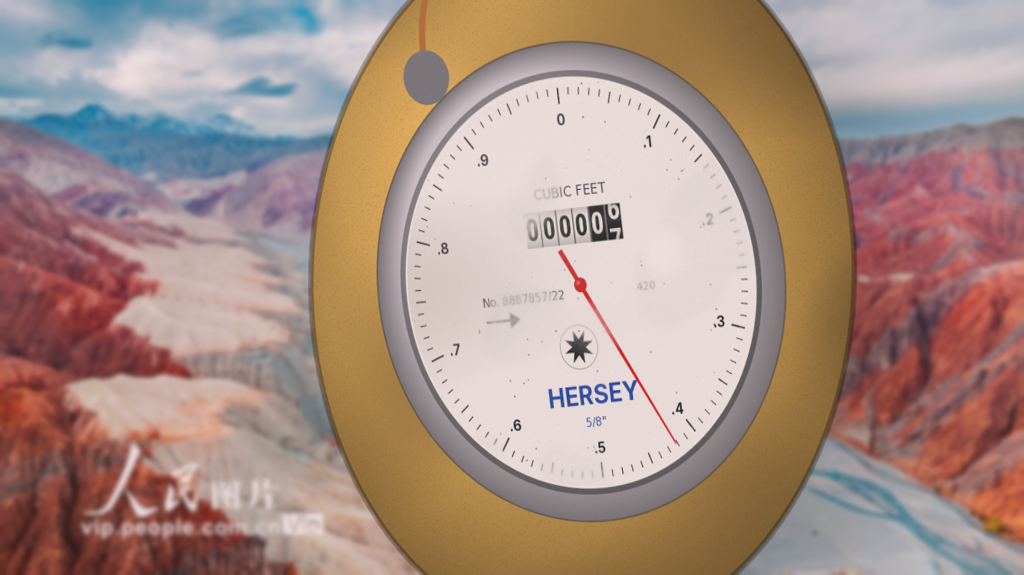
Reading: 6.42 ft³
